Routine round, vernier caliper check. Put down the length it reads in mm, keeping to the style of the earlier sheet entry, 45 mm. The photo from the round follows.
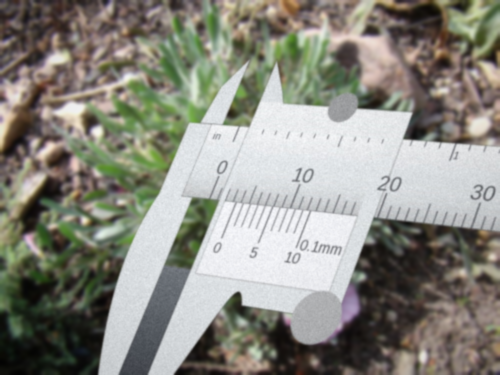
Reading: 3.4 mm
